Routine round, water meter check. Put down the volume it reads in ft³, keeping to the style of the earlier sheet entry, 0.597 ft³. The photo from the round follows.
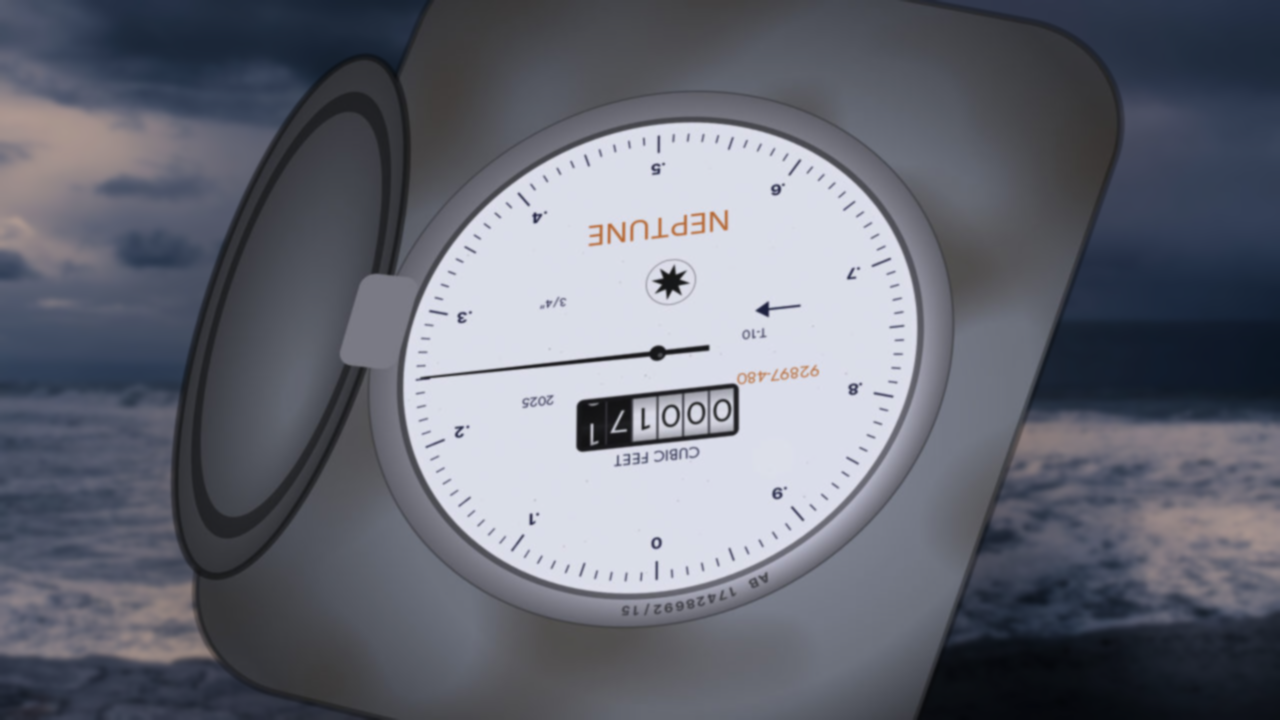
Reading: 171.25 ft³
